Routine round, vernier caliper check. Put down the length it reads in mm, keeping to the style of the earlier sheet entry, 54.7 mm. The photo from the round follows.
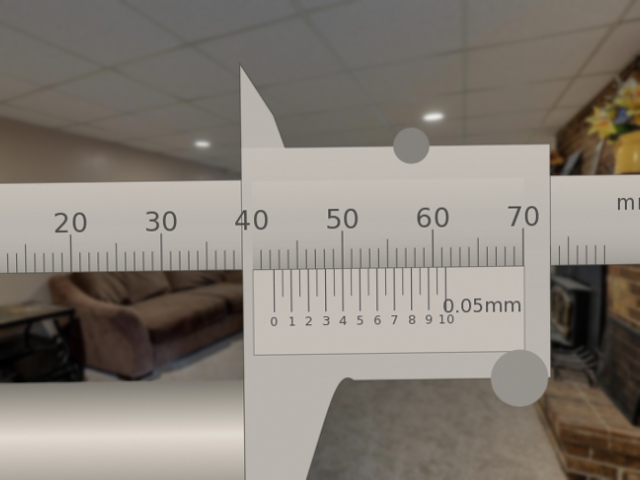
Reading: 42.4 mm
